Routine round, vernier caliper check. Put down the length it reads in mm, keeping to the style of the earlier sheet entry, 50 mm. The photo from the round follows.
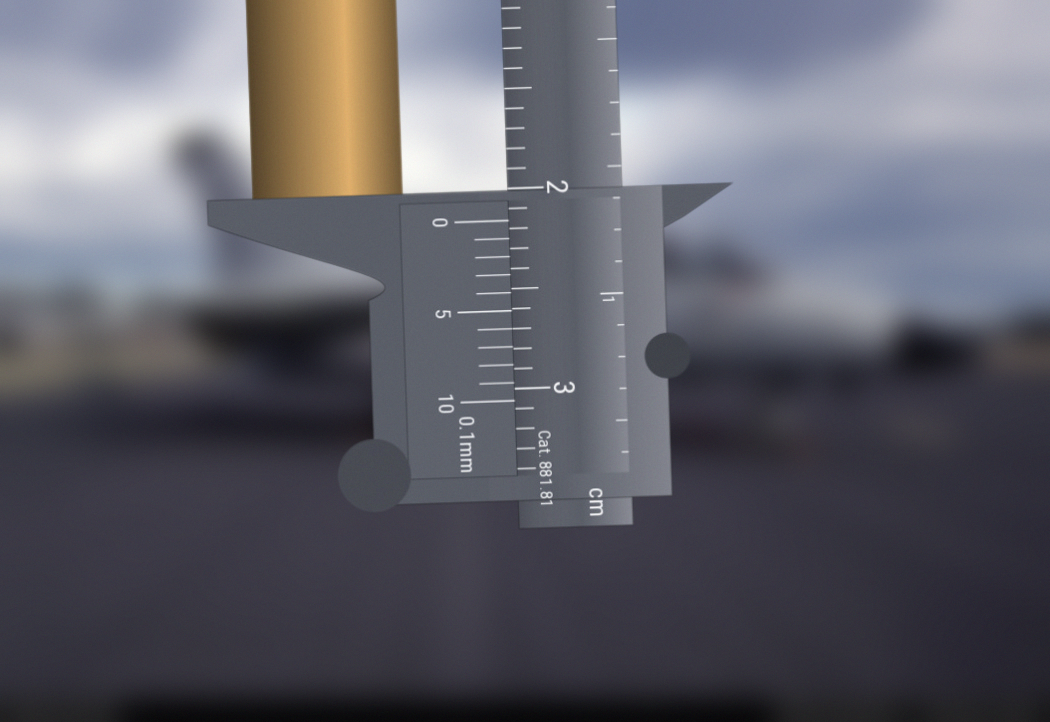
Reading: 21.6 mm
